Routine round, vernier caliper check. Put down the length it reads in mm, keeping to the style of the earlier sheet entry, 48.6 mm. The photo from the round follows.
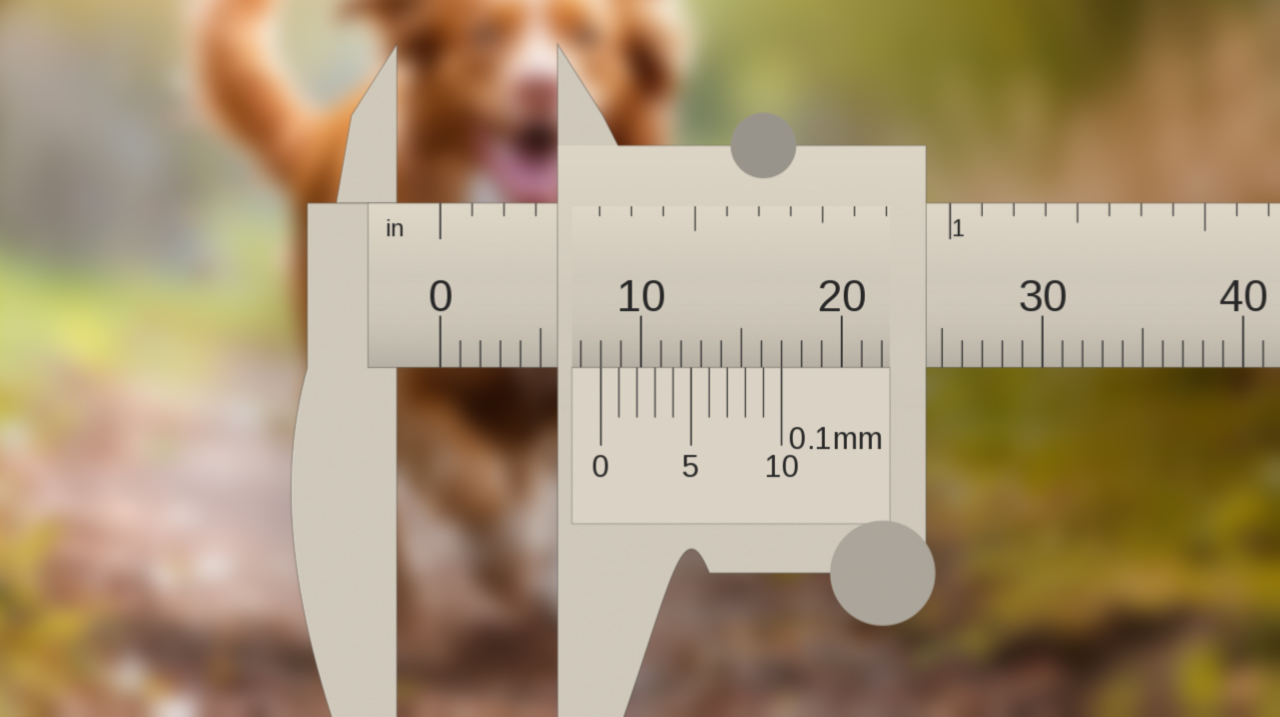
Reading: 8.0 mm
